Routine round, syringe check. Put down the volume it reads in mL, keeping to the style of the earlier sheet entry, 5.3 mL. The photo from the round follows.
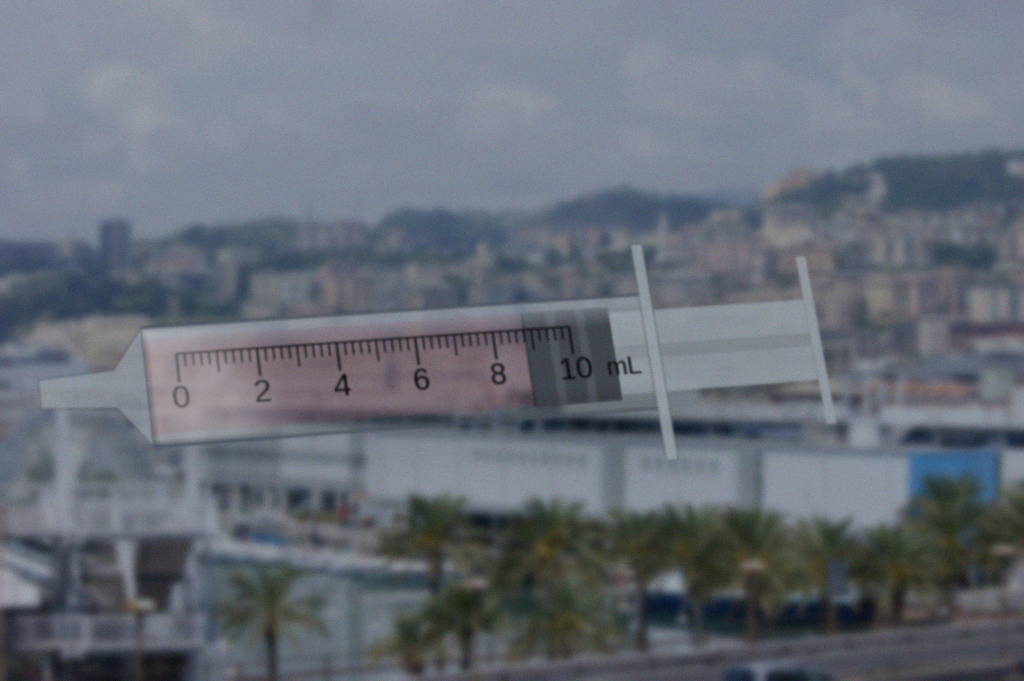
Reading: 8.8 mL
